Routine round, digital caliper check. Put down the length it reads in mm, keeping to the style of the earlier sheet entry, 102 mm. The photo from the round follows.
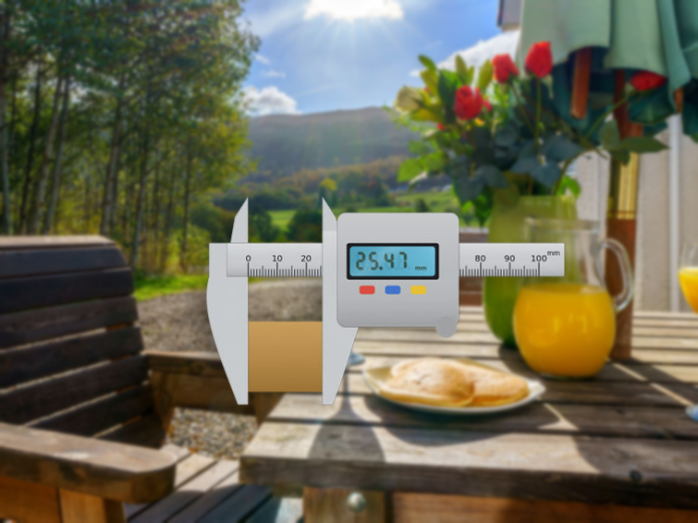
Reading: 25.47 mm
